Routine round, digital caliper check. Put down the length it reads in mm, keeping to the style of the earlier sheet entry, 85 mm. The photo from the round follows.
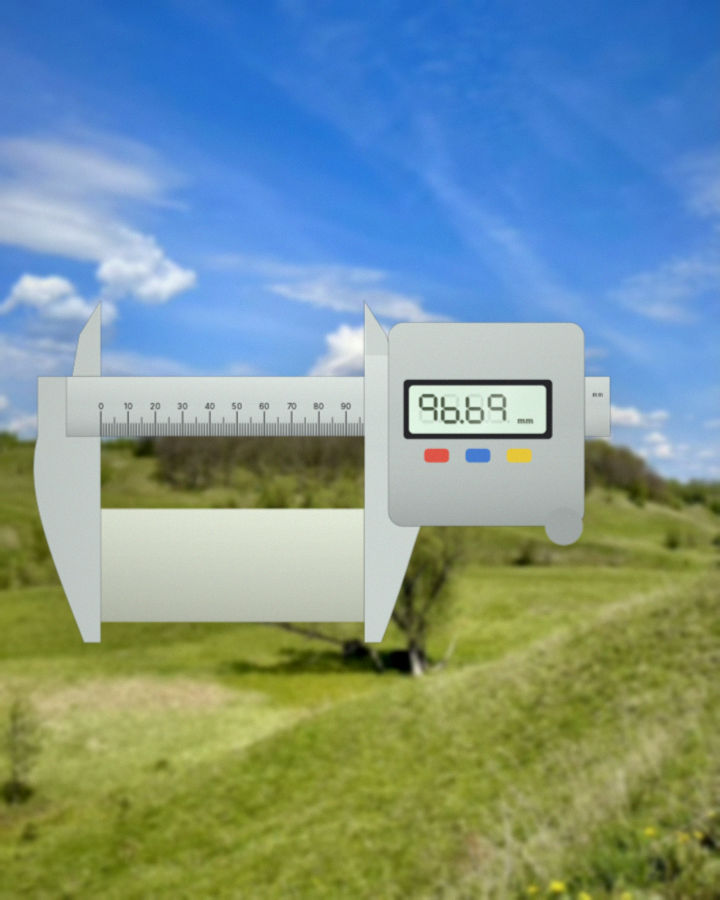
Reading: 96.69 mm
